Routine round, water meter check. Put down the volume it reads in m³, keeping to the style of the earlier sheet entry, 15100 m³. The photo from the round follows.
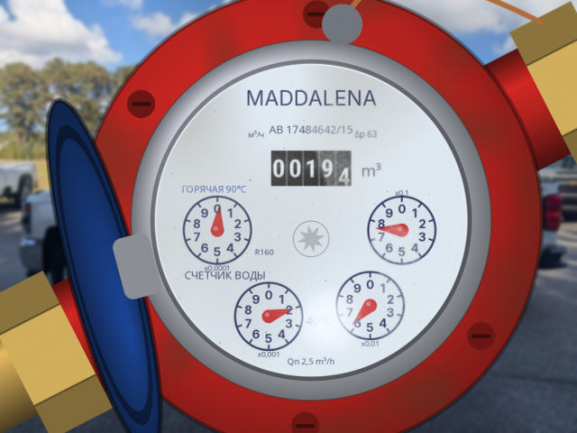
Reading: 193.7620 m³
